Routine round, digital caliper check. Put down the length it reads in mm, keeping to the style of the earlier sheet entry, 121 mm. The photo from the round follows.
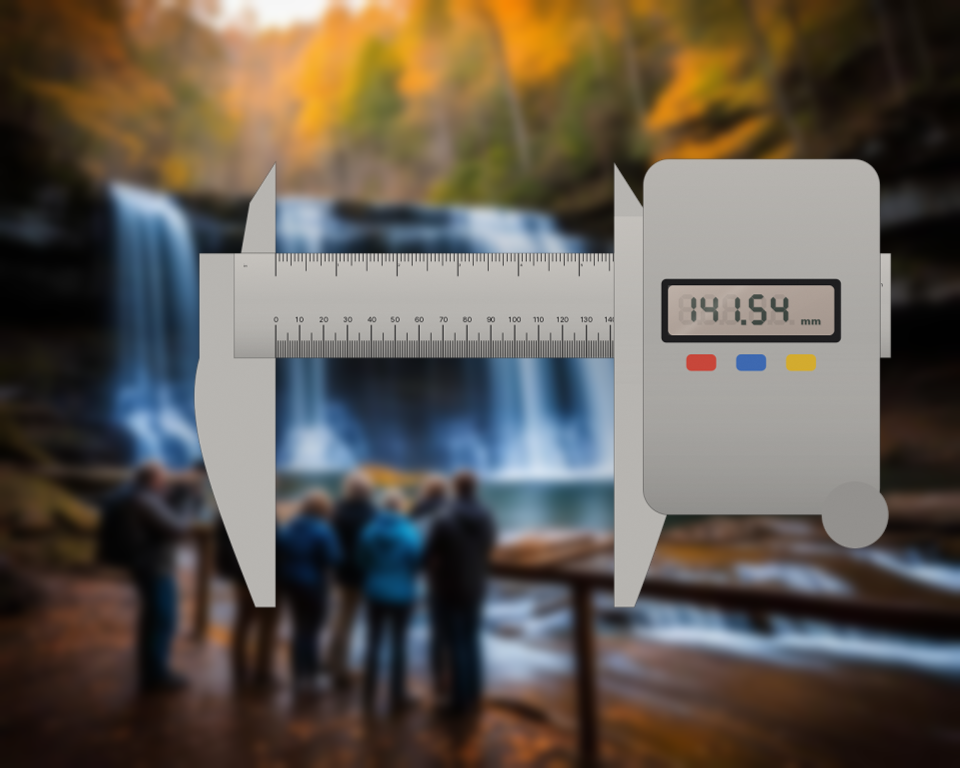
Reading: 141.54 mm
